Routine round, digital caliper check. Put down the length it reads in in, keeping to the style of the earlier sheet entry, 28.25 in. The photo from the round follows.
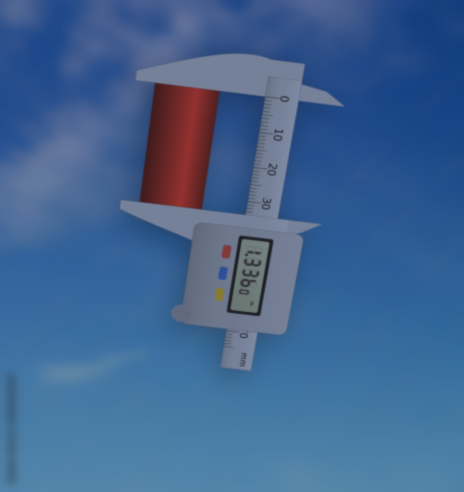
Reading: 1.3360 in
